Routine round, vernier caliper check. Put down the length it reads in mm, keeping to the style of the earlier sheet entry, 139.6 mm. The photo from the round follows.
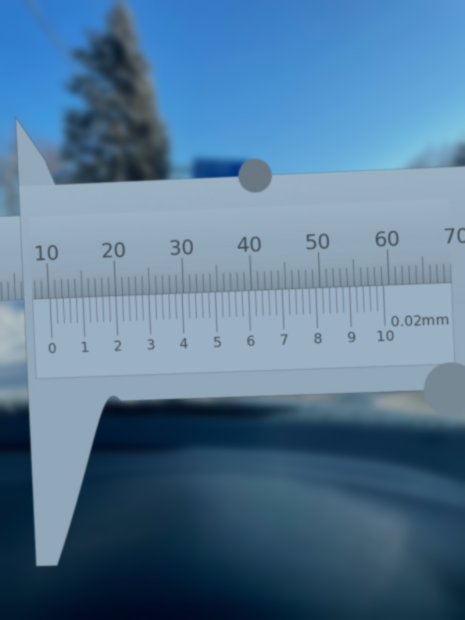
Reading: 10.2 mm
